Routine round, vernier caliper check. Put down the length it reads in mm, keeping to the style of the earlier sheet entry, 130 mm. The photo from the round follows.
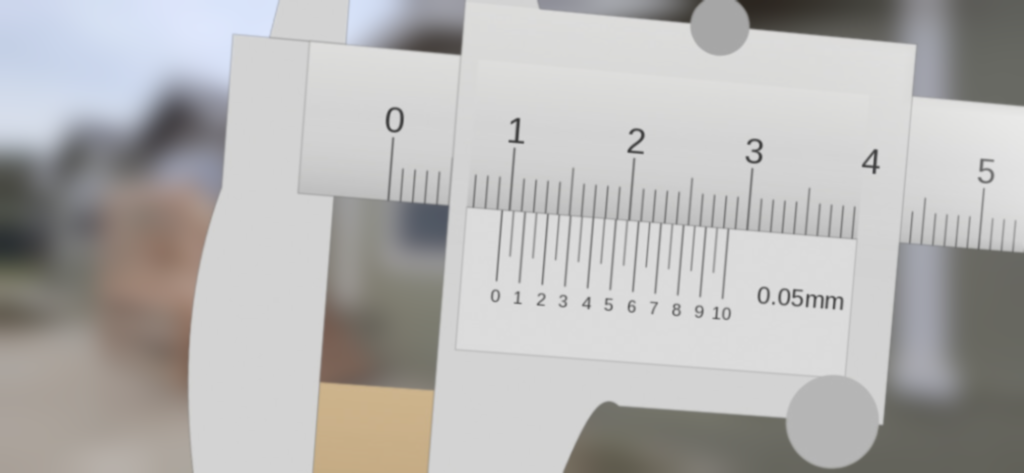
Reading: 9.4 mm
